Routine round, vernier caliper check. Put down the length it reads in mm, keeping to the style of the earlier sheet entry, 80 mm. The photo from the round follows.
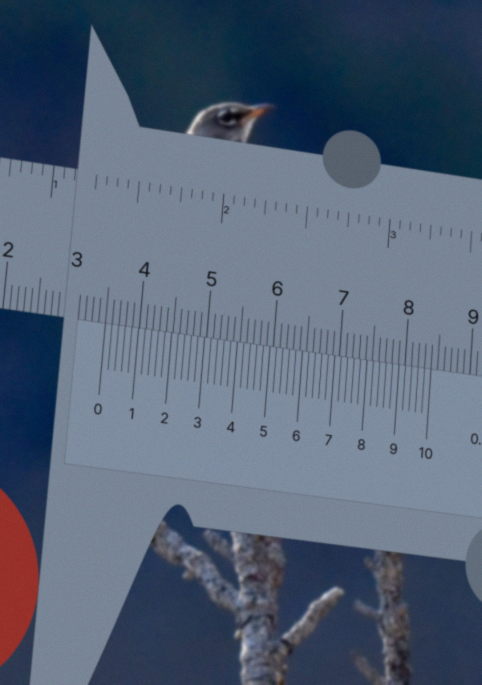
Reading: 35.0 mm
